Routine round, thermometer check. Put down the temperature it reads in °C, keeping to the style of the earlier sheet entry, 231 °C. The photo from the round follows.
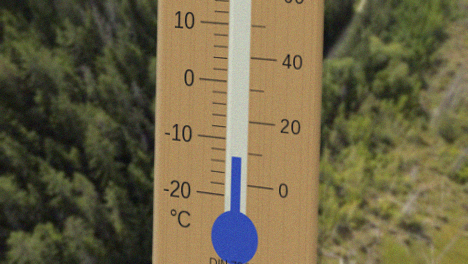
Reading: -13 °C
